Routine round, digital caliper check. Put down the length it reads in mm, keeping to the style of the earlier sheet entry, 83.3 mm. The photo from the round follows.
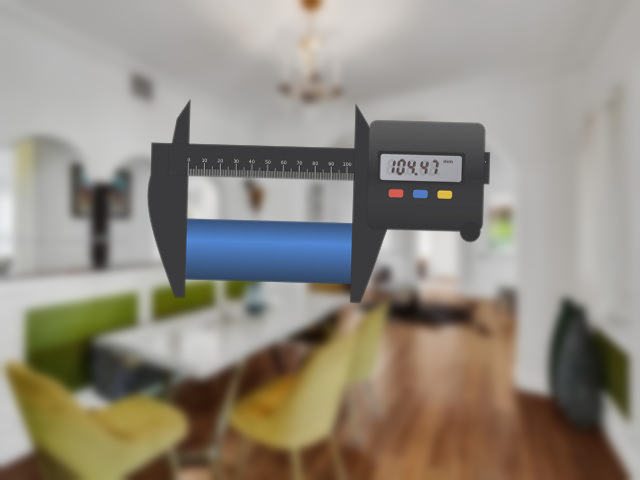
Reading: 104.47 mm
